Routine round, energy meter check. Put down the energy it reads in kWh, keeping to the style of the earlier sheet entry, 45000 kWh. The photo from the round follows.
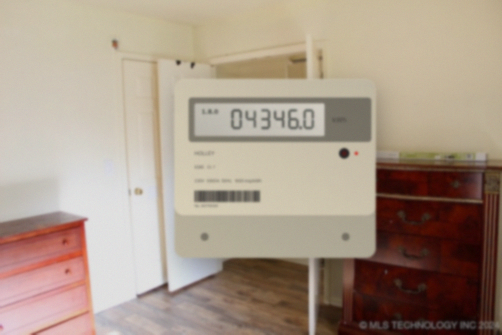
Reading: 4346.0 kWh
